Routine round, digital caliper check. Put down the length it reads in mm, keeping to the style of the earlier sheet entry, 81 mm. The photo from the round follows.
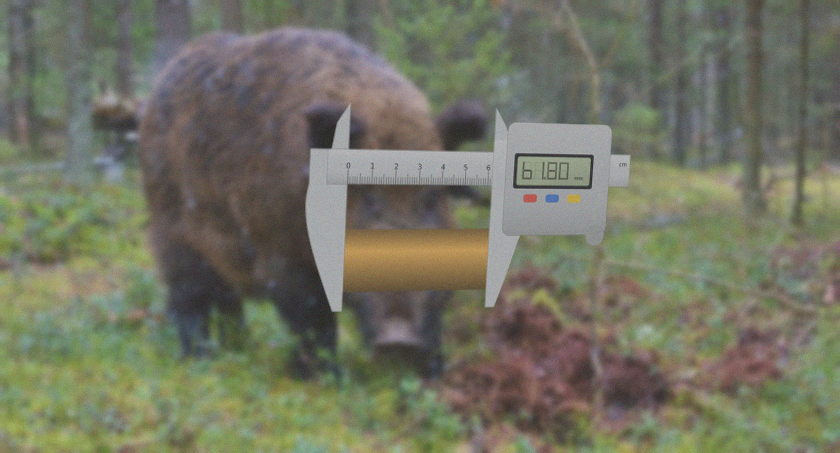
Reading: 61.80 mm
